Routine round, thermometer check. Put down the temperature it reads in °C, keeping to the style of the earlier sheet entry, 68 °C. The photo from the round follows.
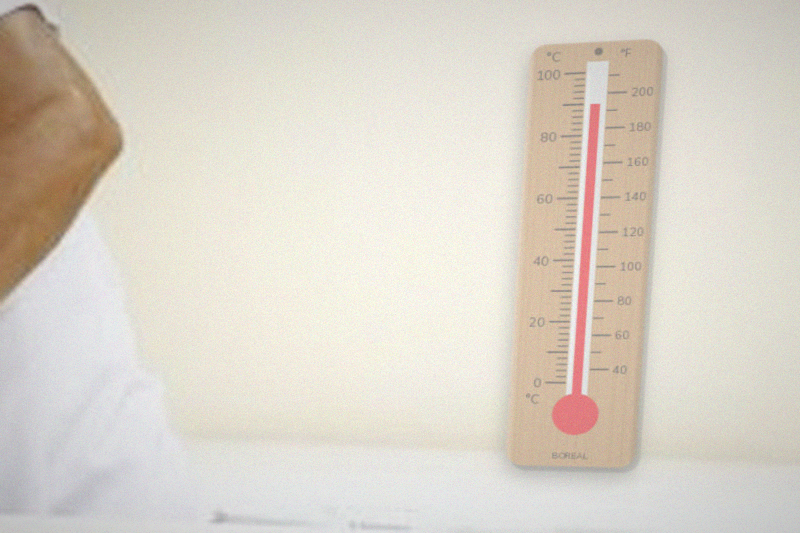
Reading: 90 °C
